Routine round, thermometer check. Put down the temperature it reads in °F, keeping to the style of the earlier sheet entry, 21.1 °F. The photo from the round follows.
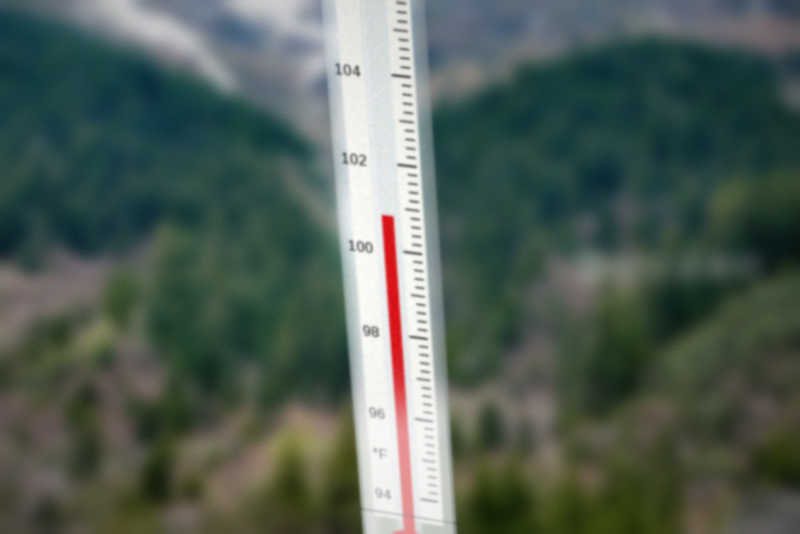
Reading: 100.8 °F
